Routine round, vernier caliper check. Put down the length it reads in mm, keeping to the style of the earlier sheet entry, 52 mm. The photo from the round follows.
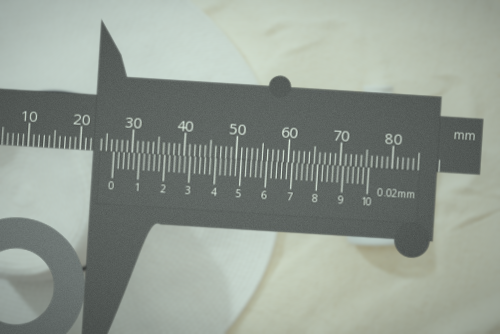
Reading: 26.5 mm
